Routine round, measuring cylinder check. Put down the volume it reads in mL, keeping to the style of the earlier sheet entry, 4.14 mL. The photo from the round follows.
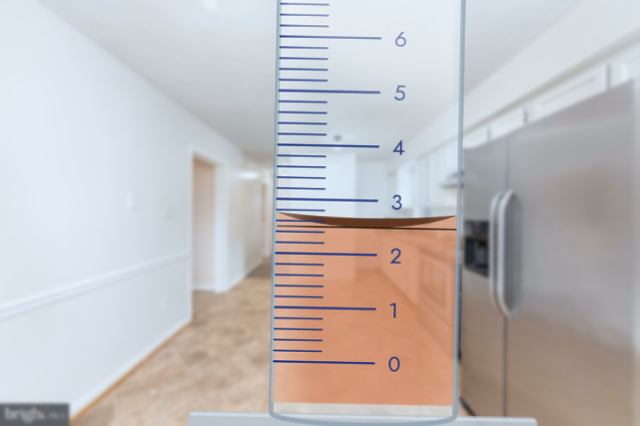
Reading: 2.5 mL
